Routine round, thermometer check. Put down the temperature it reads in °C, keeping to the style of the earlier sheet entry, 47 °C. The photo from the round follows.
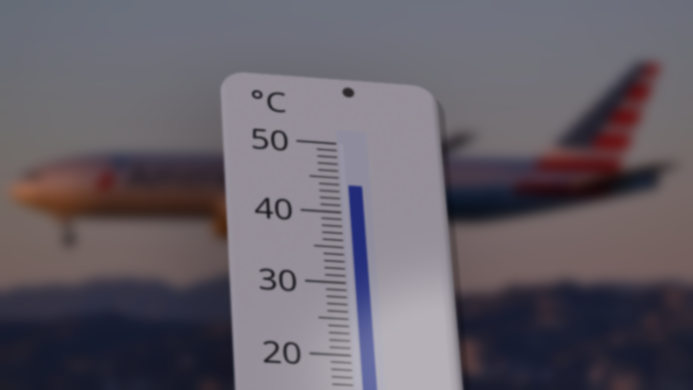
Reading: 44 °C
